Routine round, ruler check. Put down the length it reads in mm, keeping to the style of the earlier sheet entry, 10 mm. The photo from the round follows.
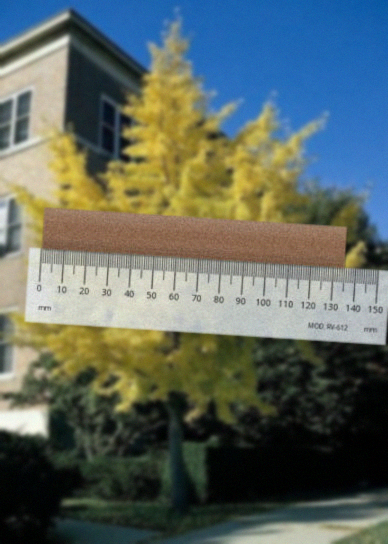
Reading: 135 mm
